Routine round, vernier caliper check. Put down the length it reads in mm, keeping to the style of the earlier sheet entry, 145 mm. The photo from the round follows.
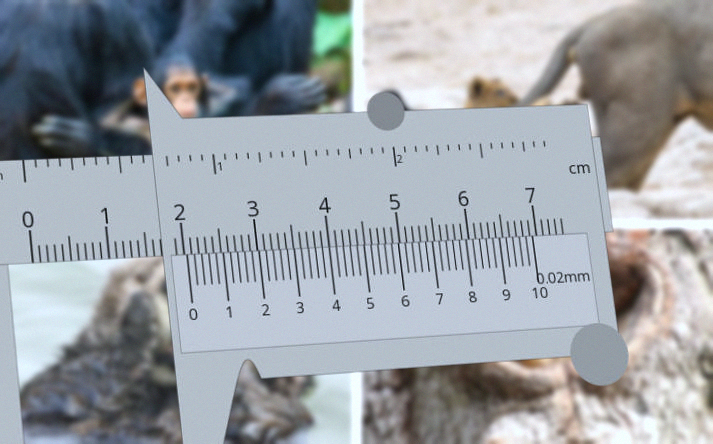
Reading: 20.4 mm
